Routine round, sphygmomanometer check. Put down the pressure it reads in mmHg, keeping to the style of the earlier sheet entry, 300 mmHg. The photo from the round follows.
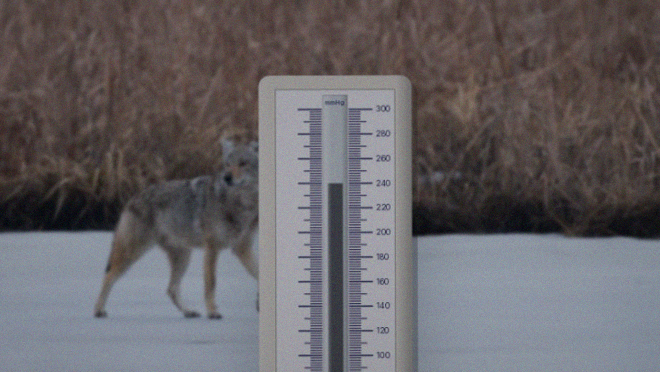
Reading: 240 mmHg
